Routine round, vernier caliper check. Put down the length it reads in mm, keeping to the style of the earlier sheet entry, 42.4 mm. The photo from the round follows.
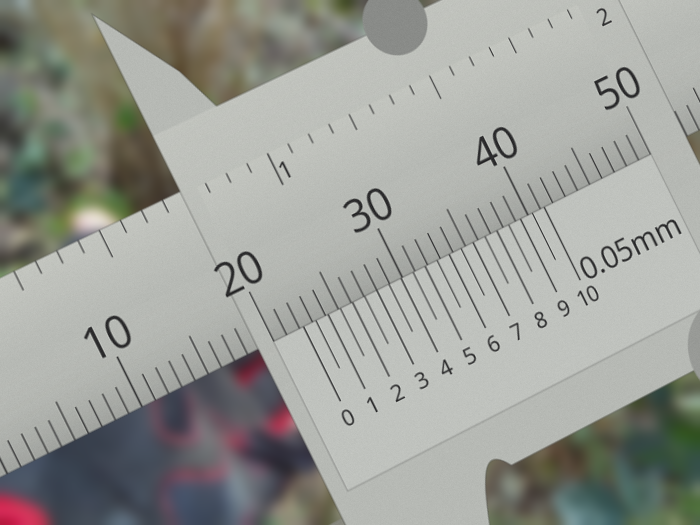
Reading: 22.3 mm
